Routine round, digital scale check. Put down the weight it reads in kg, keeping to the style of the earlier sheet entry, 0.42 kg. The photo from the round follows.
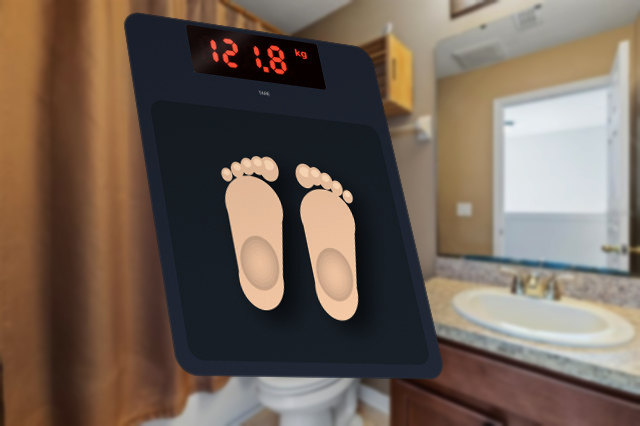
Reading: 121.8 kg
